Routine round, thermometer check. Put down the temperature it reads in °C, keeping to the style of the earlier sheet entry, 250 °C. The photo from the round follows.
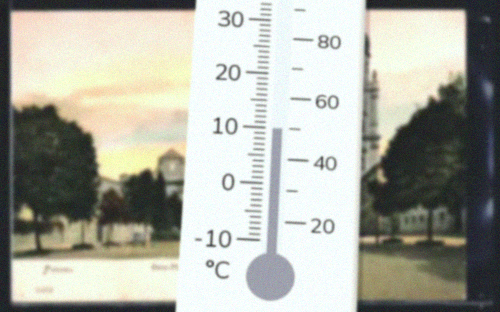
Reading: 10 °C
